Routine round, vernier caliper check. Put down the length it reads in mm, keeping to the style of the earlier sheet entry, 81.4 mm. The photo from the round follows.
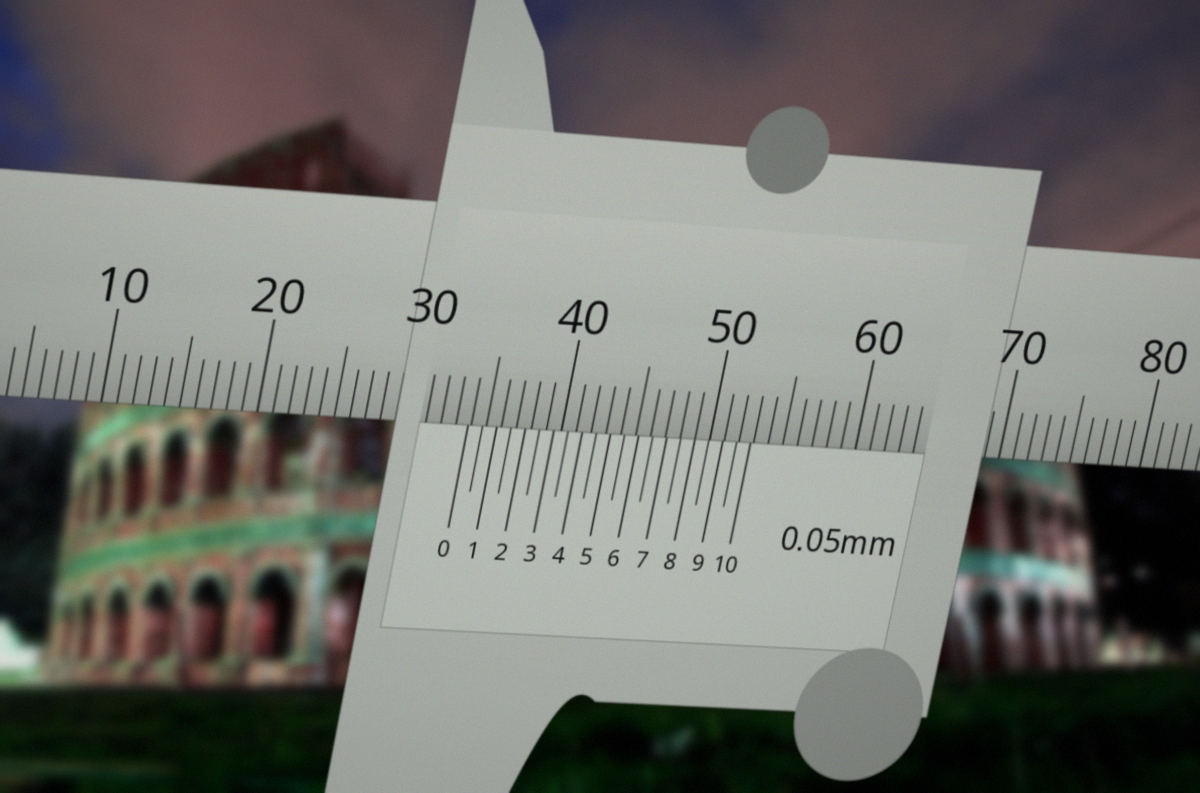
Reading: 33.8 mm
